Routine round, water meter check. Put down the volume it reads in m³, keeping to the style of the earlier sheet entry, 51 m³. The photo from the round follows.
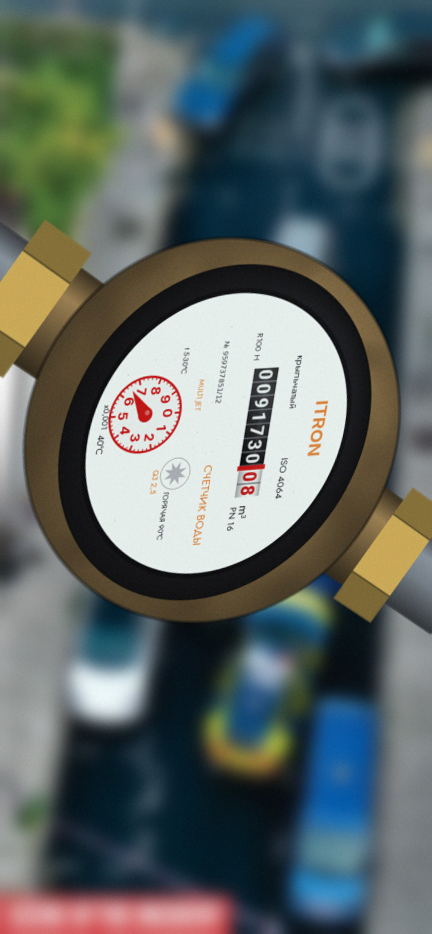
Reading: 91730.086 m³
